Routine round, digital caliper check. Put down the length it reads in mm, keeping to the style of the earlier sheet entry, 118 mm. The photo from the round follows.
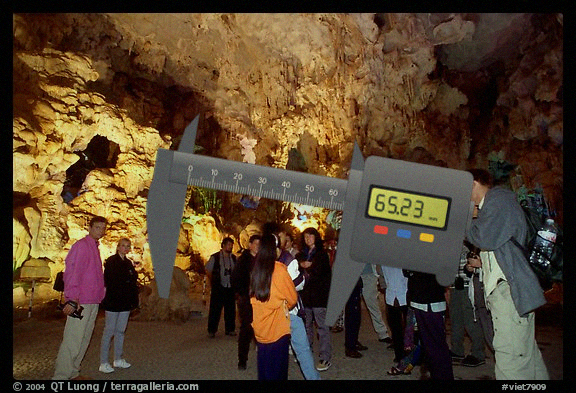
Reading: 65.23 mm
